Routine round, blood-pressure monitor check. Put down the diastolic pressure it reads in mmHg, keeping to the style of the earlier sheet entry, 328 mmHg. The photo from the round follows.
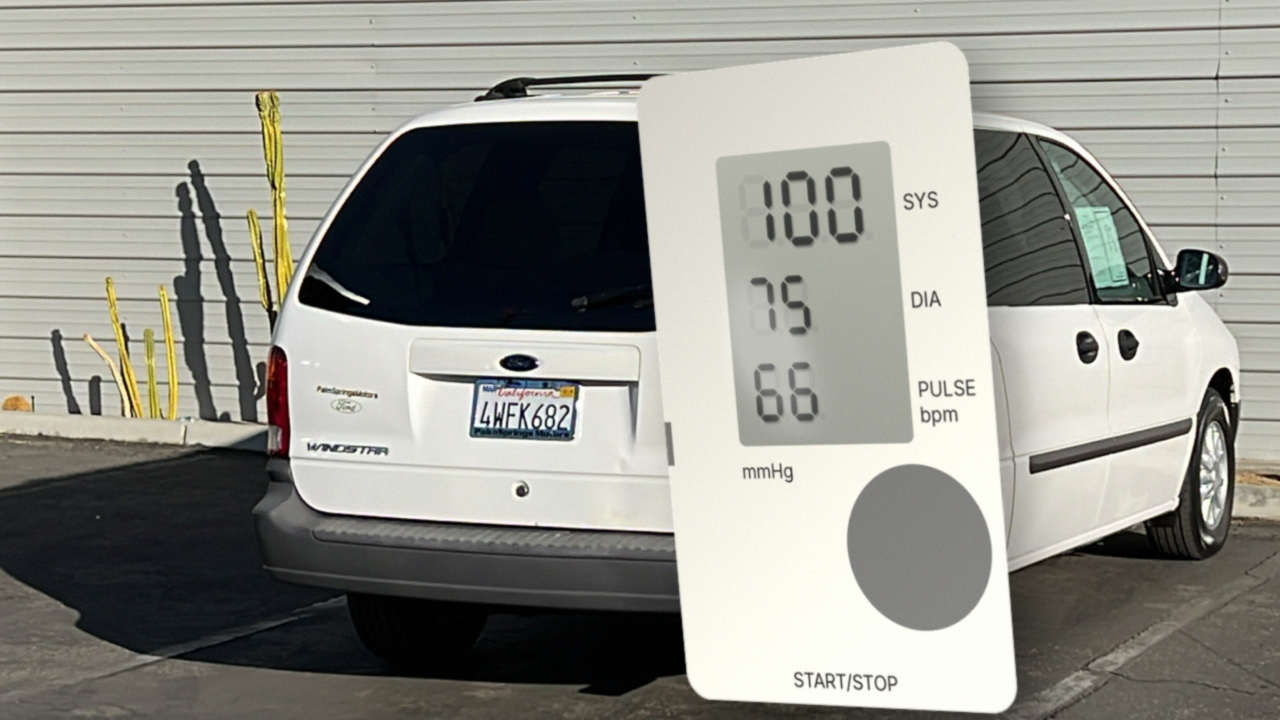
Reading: 75 mmHg
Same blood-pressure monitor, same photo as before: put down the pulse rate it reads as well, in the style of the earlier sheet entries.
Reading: 66 bpm
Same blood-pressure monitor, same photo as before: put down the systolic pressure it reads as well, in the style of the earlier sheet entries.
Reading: 100 mmHg
